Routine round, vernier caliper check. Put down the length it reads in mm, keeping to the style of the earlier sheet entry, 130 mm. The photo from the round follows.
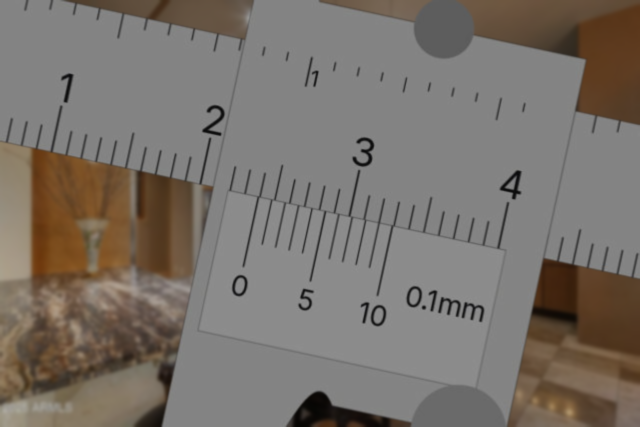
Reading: 23.9 mm
